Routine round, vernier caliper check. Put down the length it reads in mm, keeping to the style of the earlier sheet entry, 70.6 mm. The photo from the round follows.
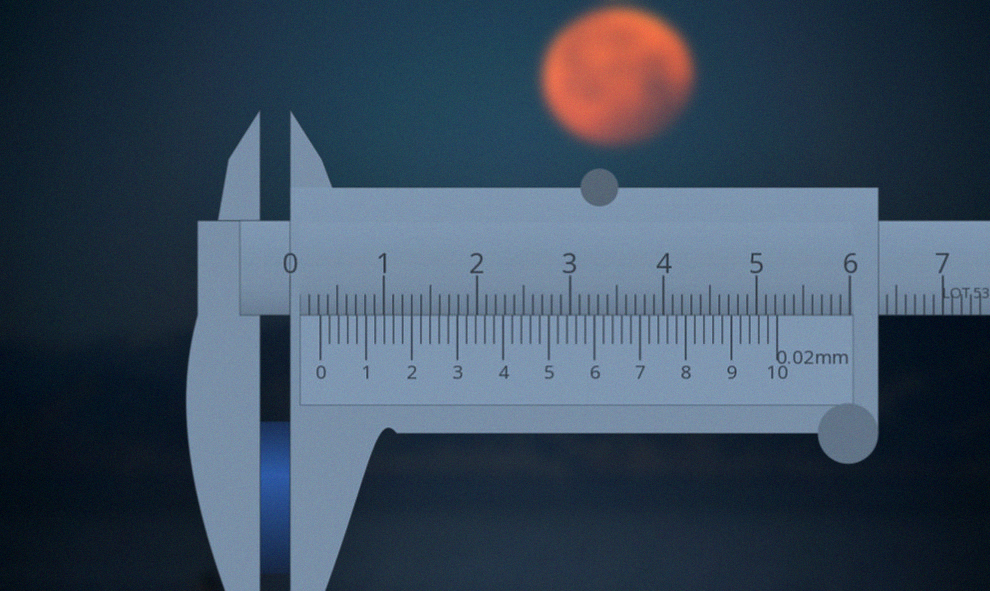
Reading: 3.2 mm
